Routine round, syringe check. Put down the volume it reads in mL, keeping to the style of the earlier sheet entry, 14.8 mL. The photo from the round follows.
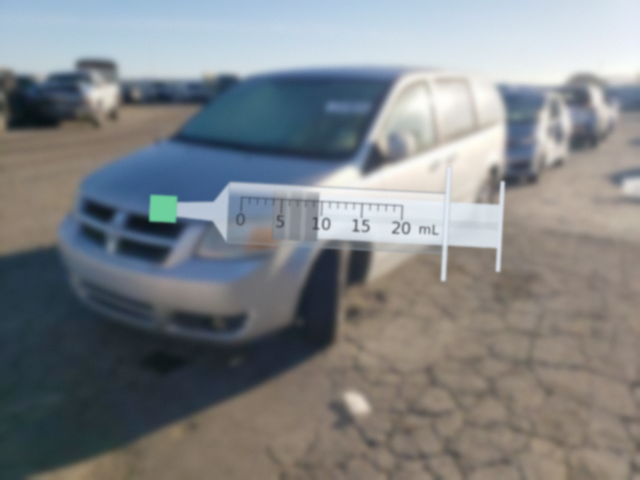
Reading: 4 mL
